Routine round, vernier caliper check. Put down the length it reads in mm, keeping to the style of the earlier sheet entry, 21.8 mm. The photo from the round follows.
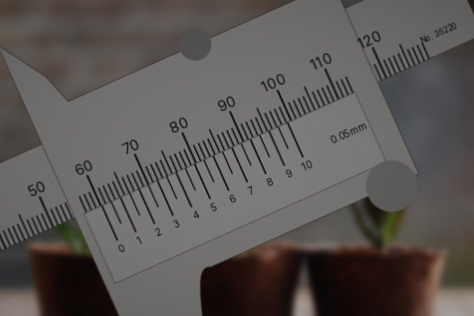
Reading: 60.2 mm
